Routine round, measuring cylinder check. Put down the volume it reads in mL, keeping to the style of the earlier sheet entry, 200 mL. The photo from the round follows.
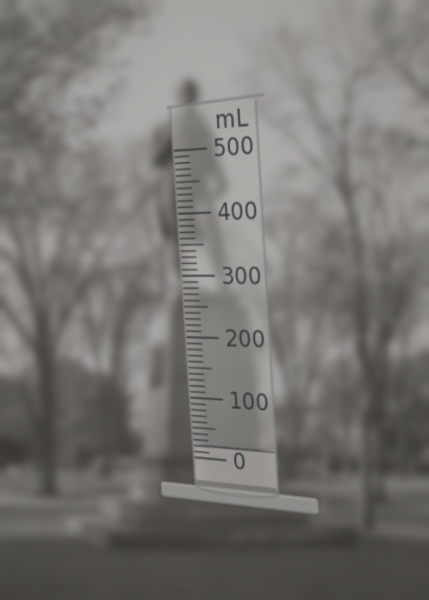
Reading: 20 mL
